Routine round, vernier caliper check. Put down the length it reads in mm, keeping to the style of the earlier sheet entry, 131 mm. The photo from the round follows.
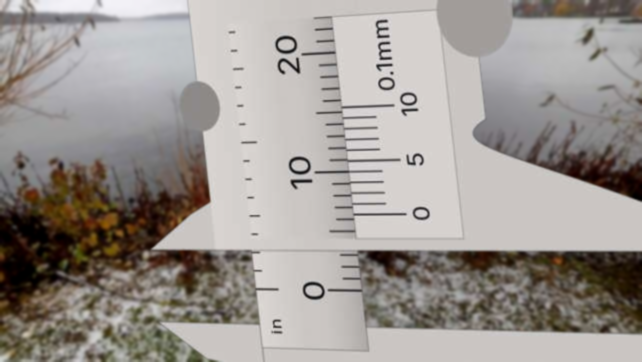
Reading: 6.4 mm
